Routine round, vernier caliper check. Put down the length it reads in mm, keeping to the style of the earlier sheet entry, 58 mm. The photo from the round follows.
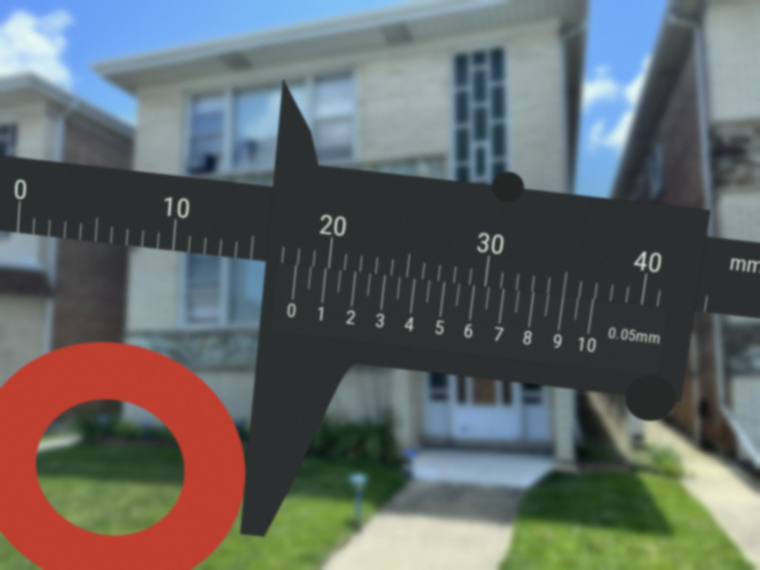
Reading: 17.9 mm
